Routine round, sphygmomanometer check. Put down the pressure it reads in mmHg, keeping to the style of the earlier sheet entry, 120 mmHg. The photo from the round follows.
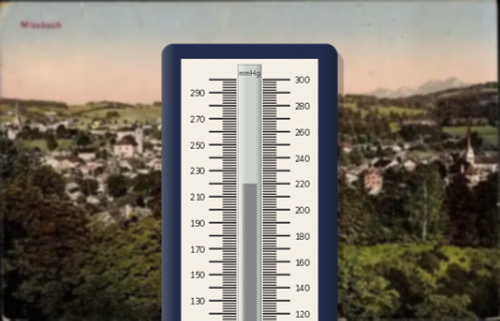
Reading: 220 mmHg
